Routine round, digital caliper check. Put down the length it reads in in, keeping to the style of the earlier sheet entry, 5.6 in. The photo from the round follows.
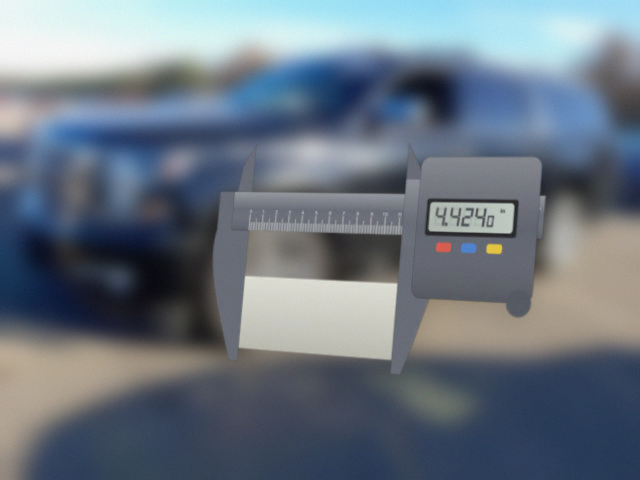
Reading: 4.4240 in
